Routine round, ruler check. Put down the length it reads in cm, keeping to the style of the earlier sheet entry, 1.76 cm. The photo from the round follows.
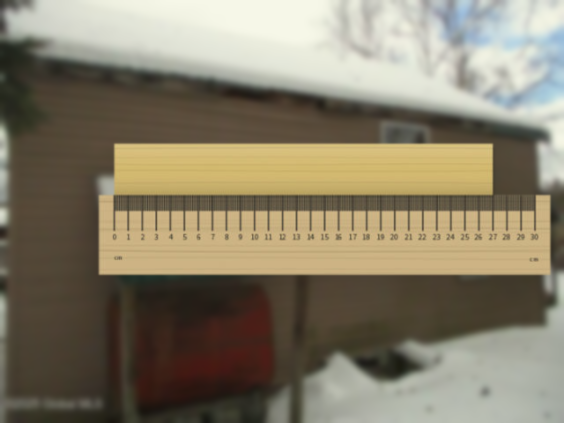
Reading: 27 cm
